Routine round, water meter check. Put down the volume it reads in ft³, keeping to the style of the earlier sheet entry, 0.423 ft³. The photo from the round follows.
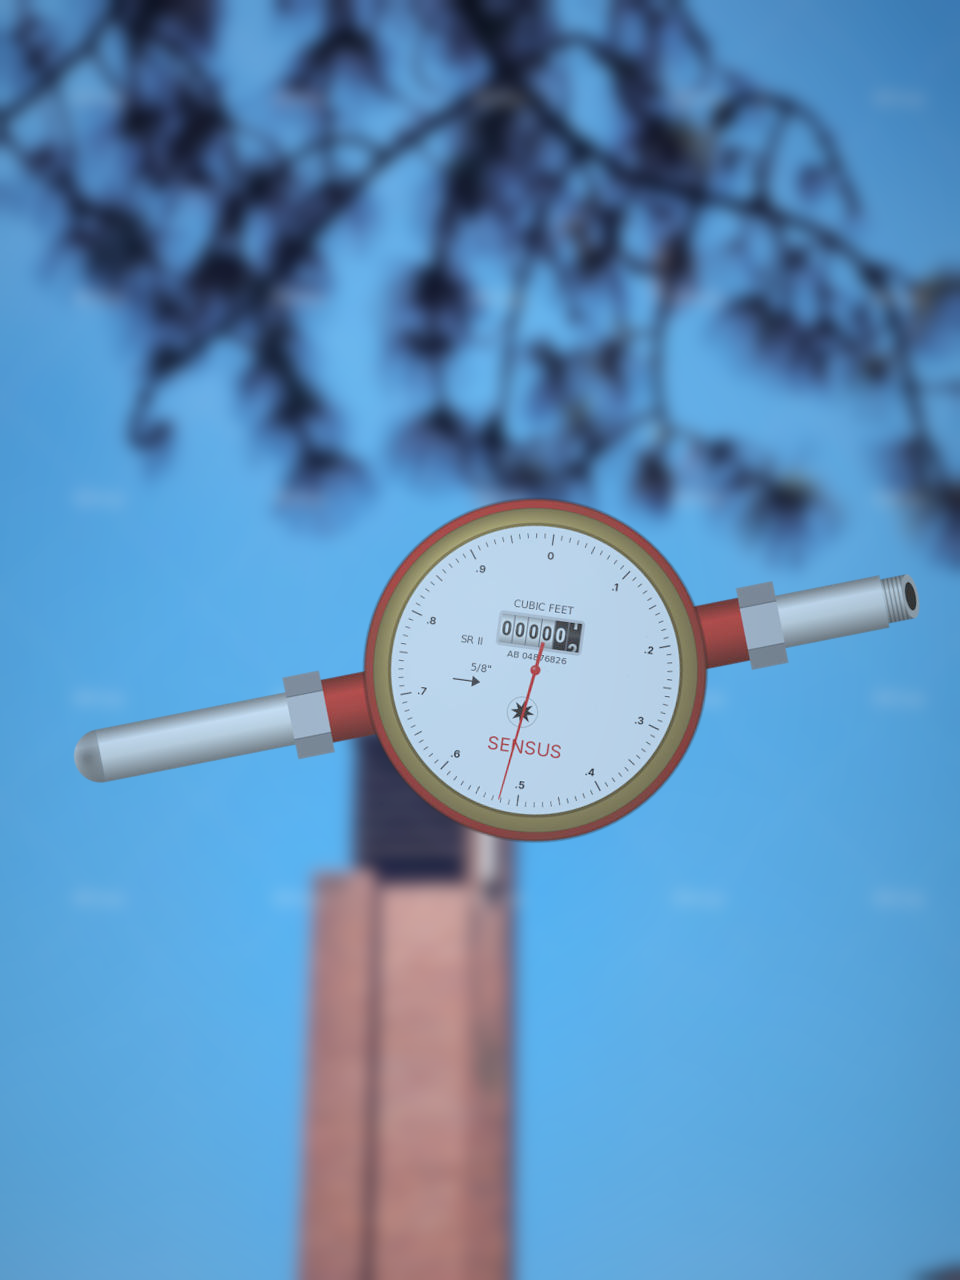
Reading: 1.52 ft³
